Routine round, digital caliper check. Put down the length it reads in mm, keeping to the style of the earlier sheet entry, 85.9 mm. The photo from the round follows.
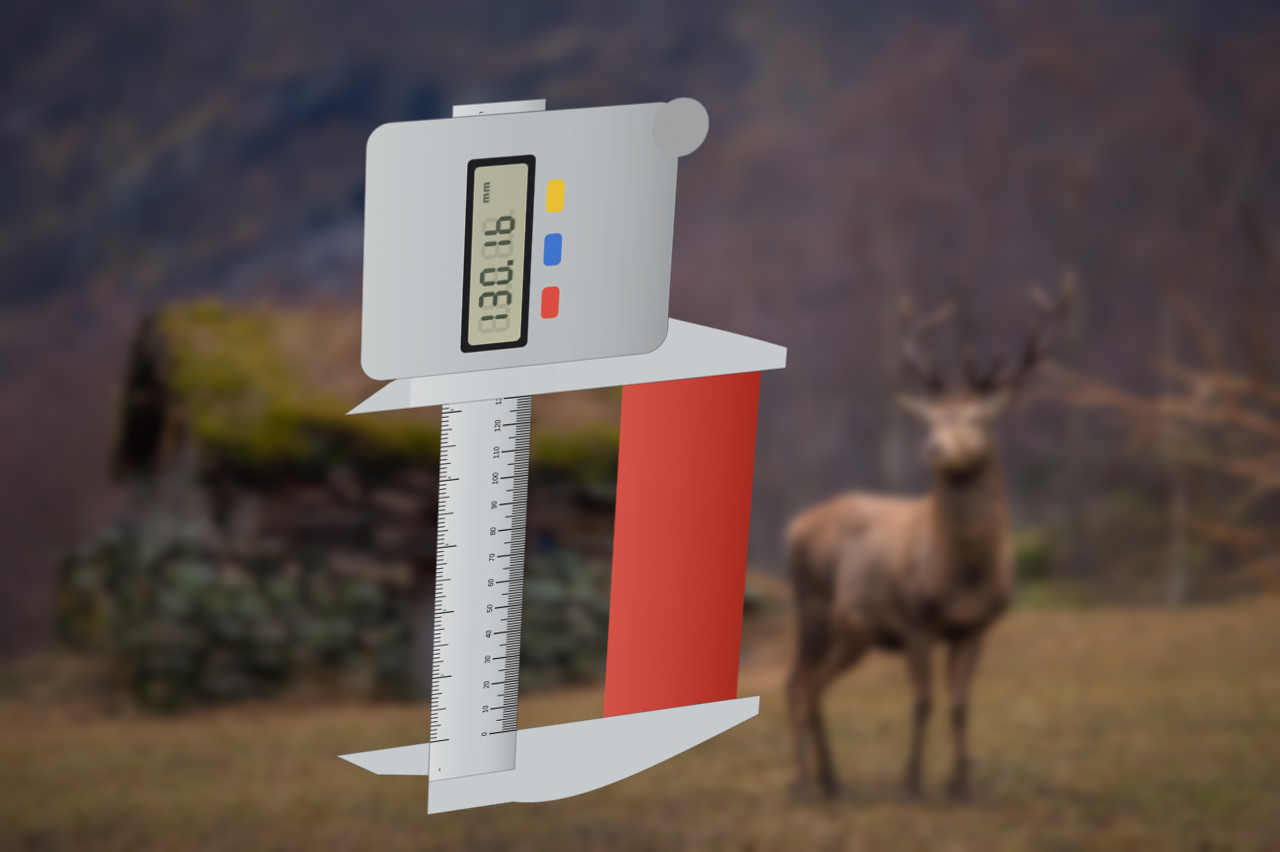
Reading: 130.16 mm
